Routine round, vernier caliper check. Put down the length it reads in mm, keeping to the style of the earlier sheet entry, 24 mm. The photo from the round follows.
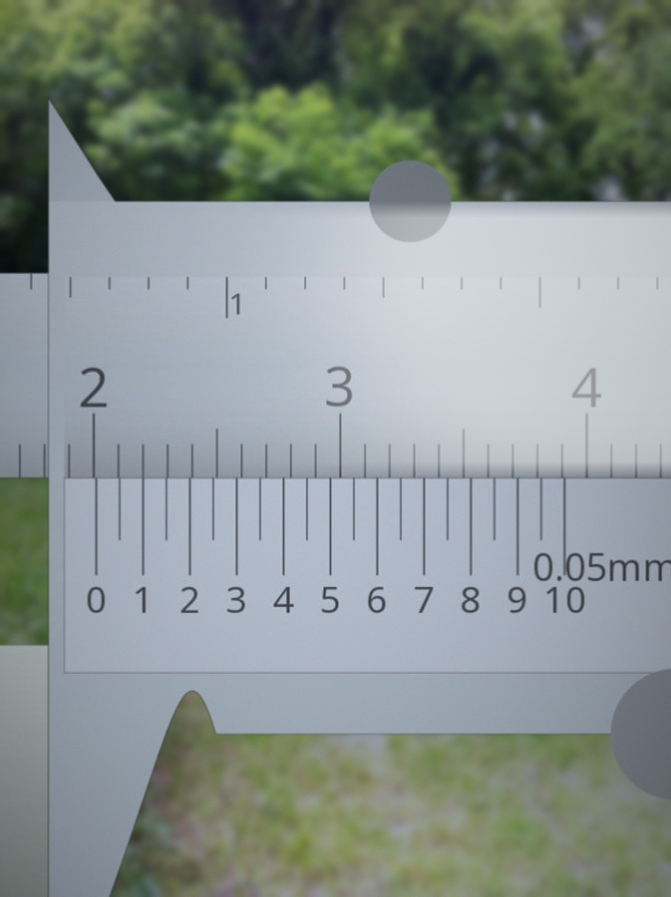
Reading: 20.10 mm
